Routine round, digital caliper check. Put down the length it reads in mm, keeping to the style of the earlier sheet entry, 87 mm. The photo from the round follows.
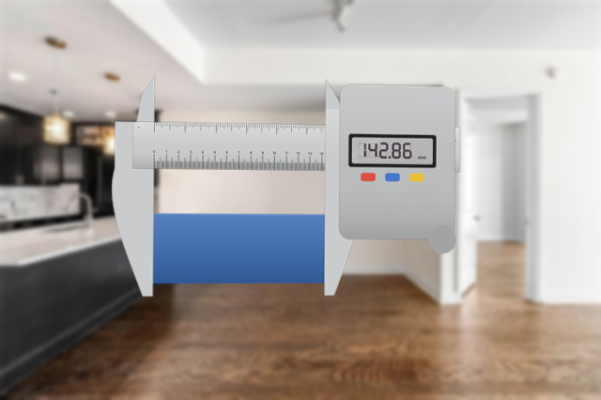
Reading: 142.86 mm
